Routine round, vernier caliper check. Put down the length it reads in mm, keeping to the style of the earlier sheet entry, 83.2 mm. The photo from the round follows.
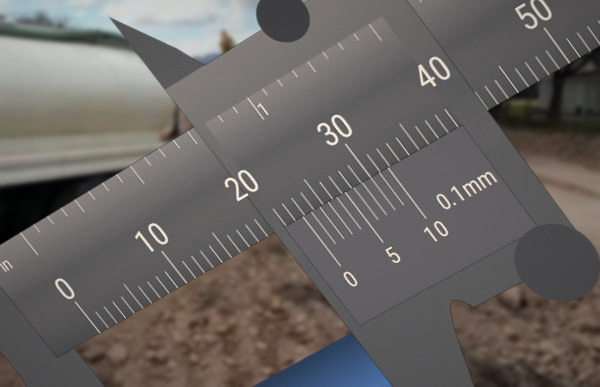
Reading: 22.8 mm
